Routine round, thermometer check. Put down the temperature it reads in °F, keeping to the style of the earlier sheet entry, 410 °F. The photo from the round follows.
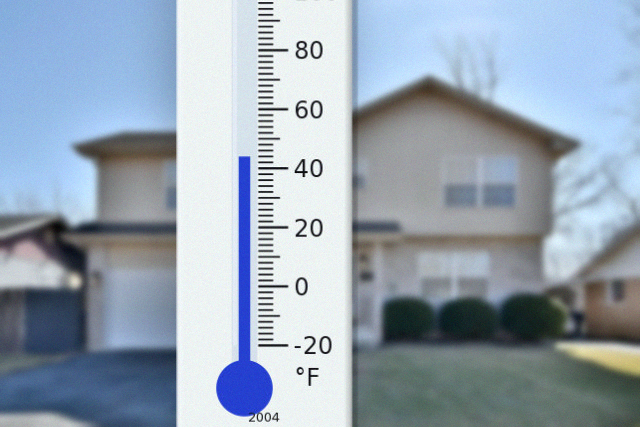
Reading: 44 °F
